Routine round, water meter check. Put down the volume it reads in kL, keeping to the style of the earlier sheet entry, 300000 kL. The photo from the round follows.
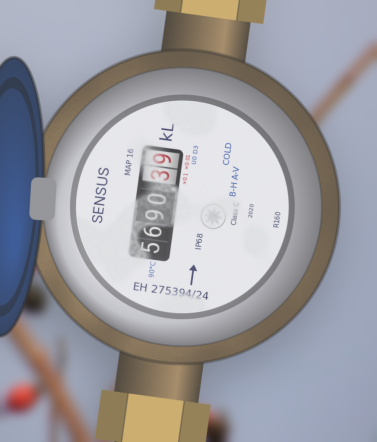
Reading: 5690.39 kL
